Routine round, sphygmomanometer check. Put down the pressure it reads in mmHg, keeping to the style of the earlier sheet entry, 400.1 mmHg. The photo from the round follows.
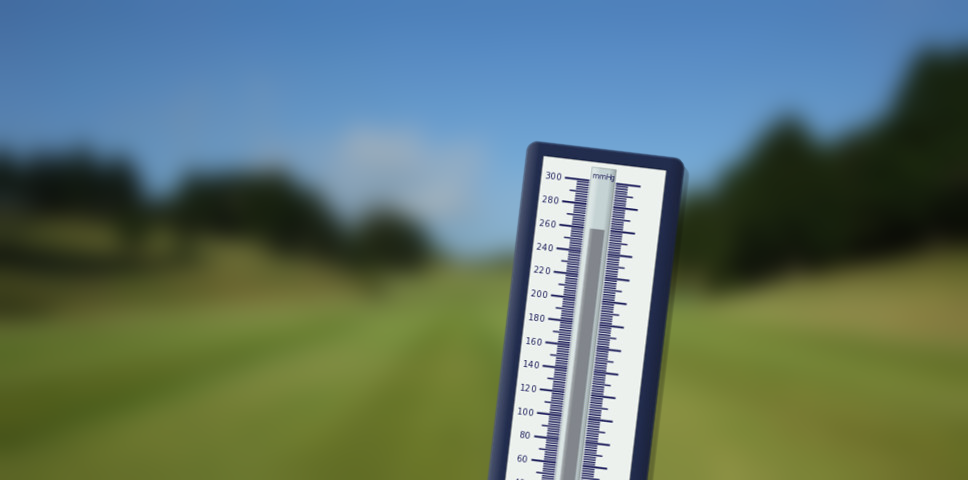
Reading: 260 mmHg
